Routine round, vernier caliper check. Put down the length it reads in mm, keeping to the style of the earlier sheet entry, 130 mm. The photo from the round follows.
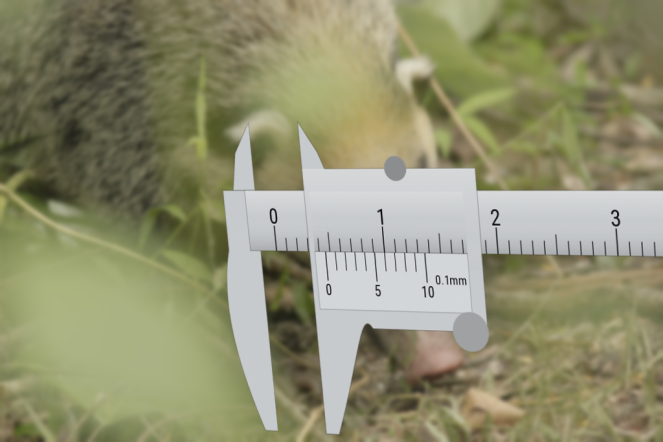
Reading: 4.6 mm
